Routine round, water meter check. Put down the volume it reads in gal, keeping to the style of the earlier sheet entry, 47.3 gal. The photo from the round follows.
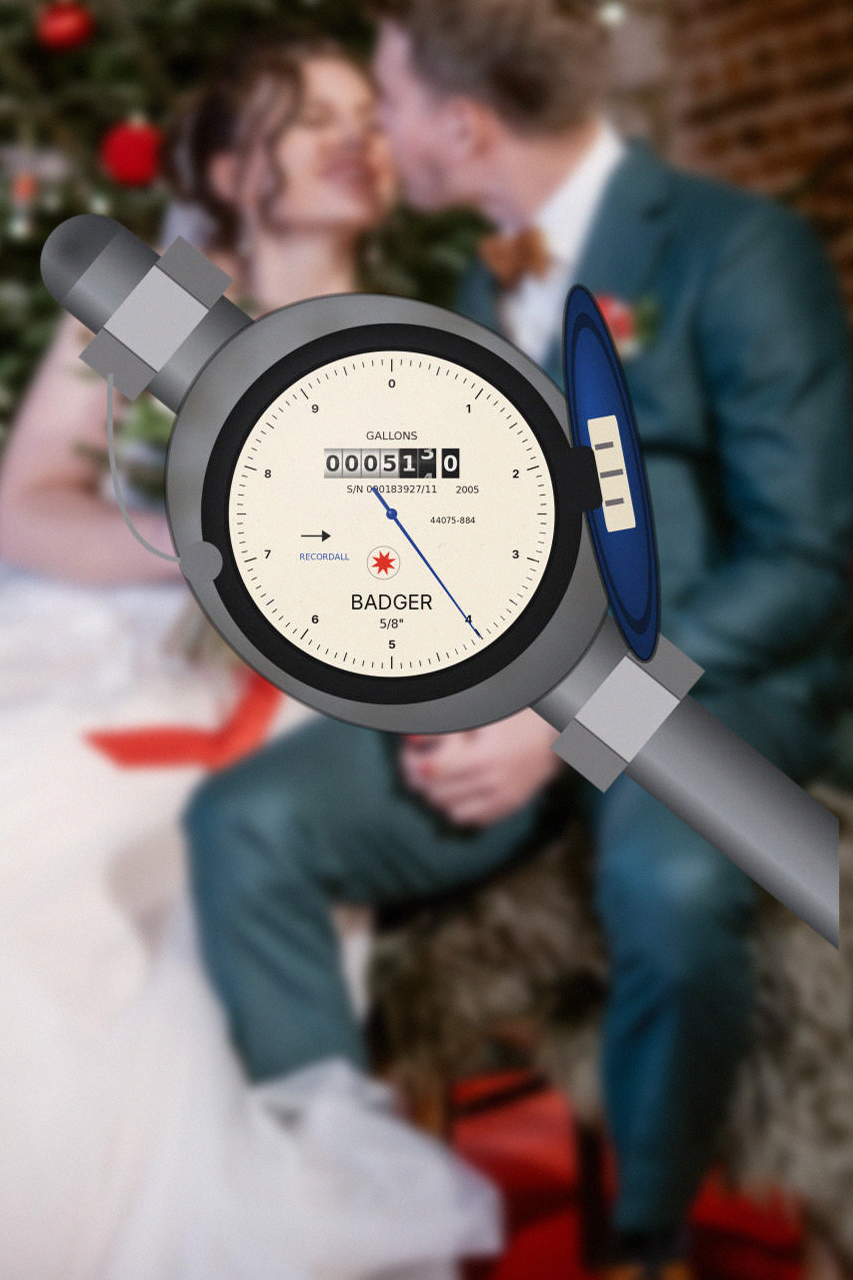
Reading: 5134.0 gal
